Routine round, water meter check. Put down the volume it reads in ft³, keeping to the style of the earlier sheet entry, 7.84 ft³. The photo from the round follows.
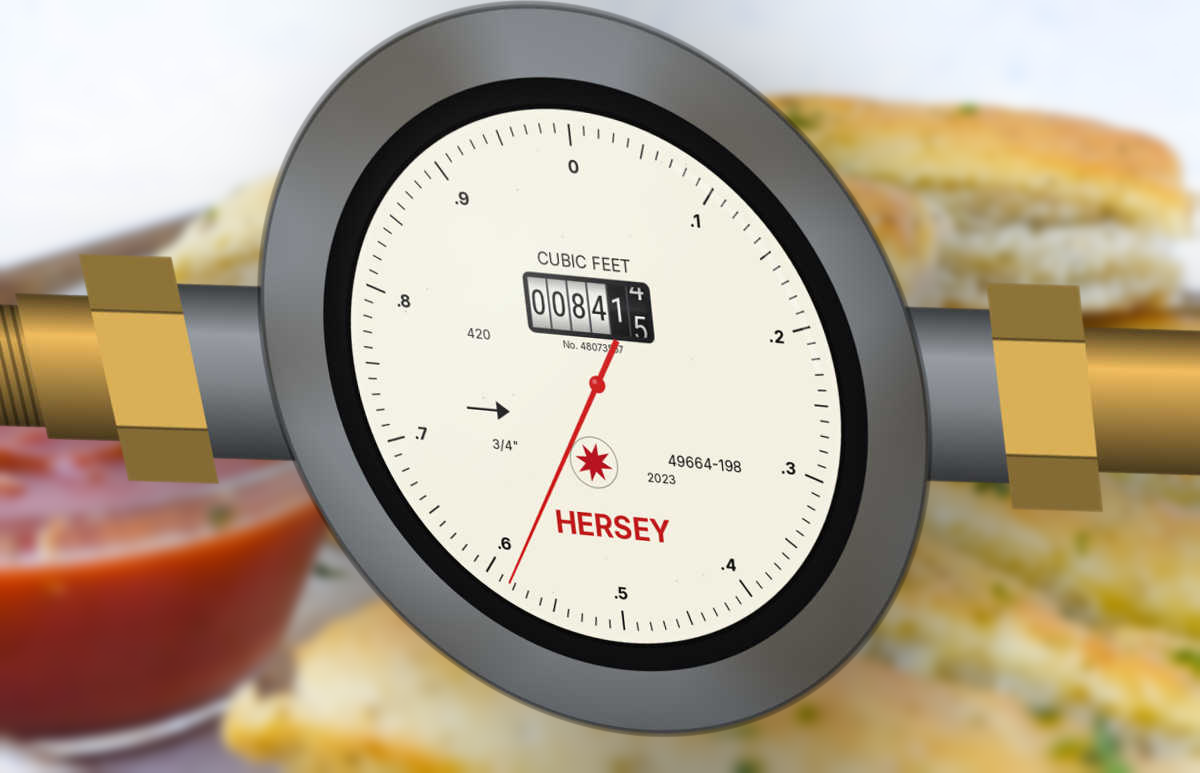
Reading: 8414.58 ft³
